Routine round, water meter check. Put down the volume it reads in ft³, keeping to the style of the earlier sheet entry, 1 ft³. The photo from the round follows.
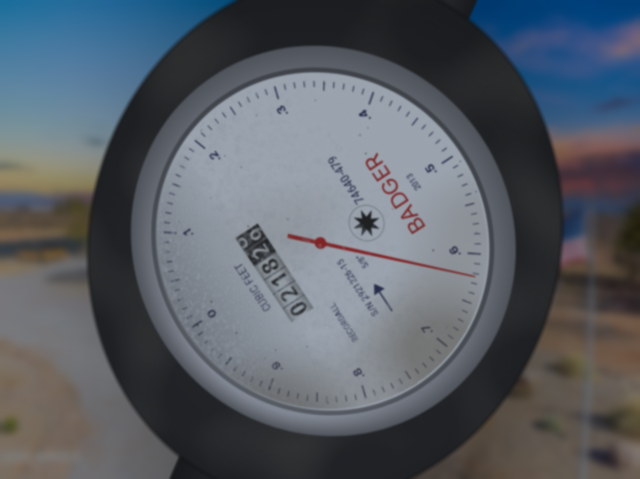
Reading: 21828.62 ft³
